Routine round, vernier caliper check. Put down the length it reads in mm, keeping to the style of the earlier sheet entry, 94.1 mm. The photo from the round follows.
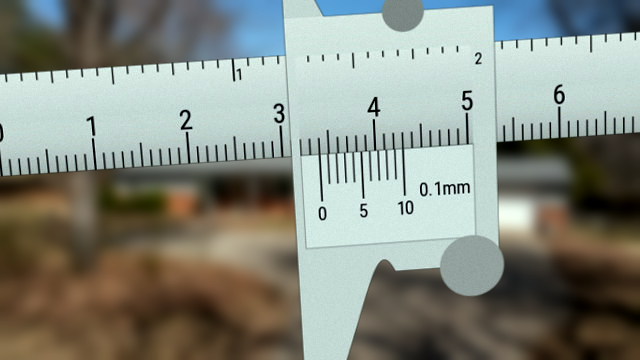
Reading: 34.0 mm
